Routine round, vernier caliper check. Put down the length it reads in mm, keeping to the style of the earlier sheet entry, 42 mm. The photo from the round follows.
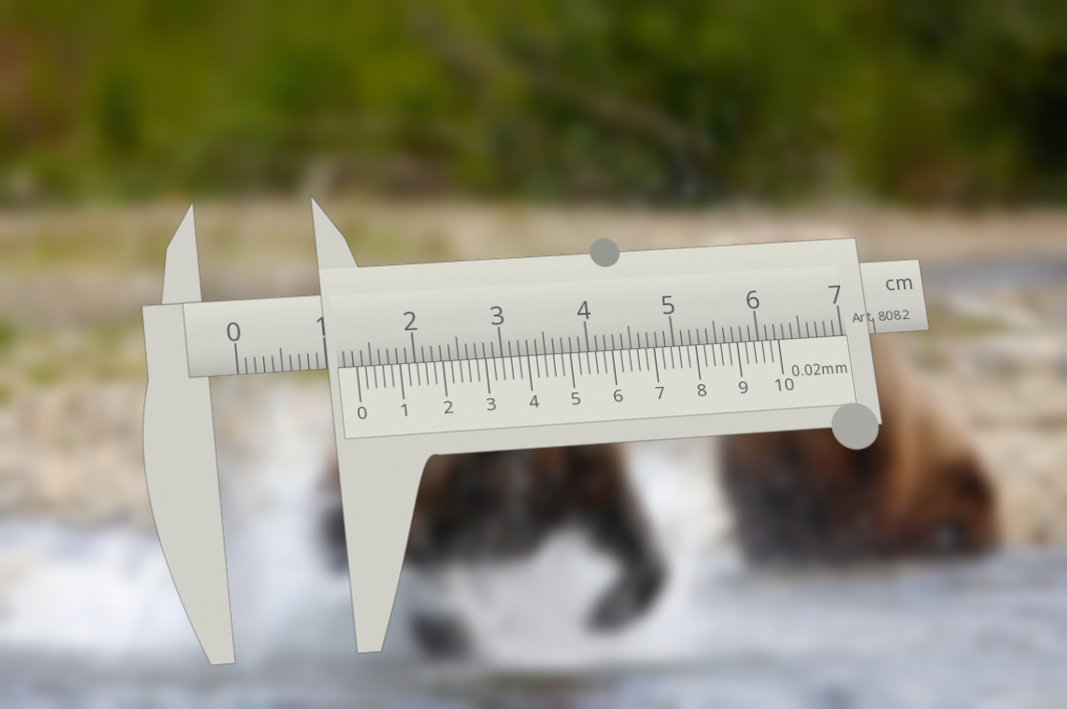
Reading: 13.4 mm
